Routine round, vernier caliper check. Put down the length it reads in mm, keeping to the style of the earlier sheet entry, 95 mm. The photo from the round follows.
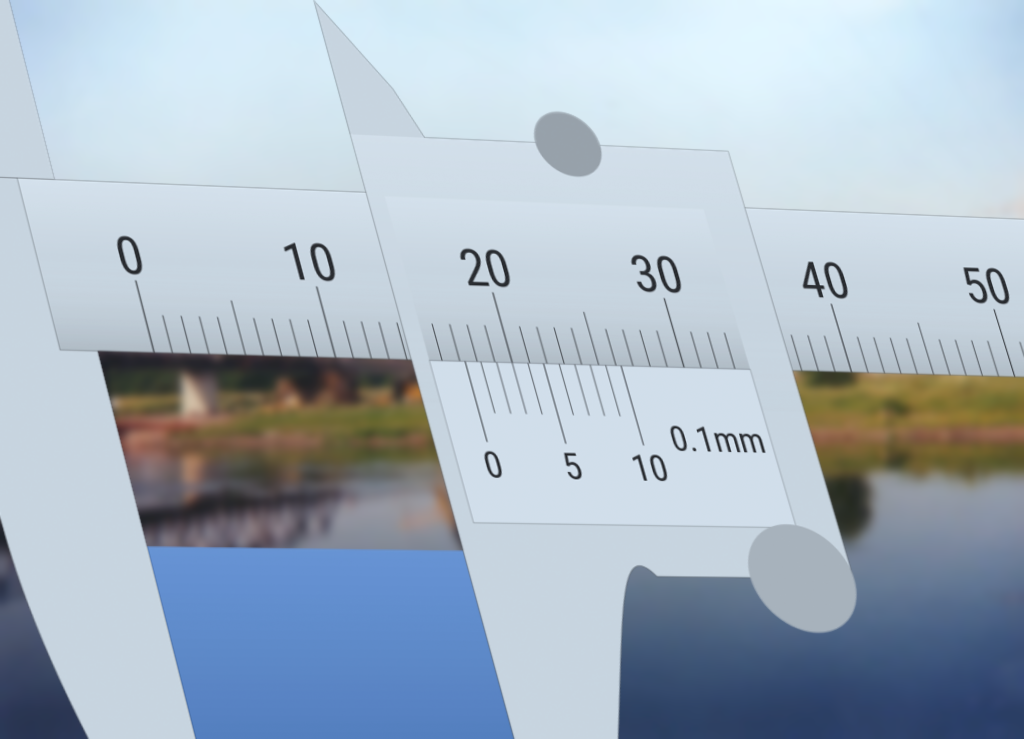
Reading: 17.3 mm
